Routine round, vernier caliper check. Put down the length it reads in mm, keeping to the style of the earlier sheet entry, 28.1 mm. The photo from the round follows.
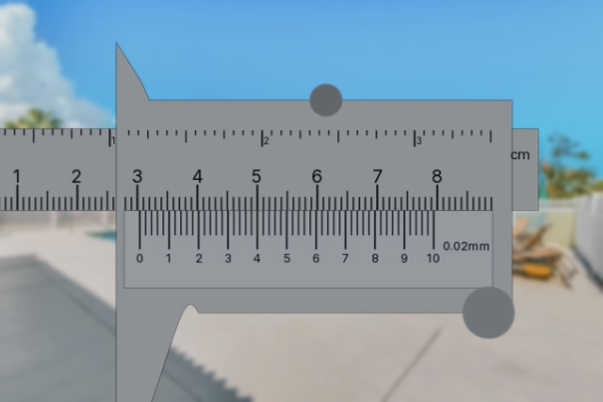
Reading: 30.4 mm
